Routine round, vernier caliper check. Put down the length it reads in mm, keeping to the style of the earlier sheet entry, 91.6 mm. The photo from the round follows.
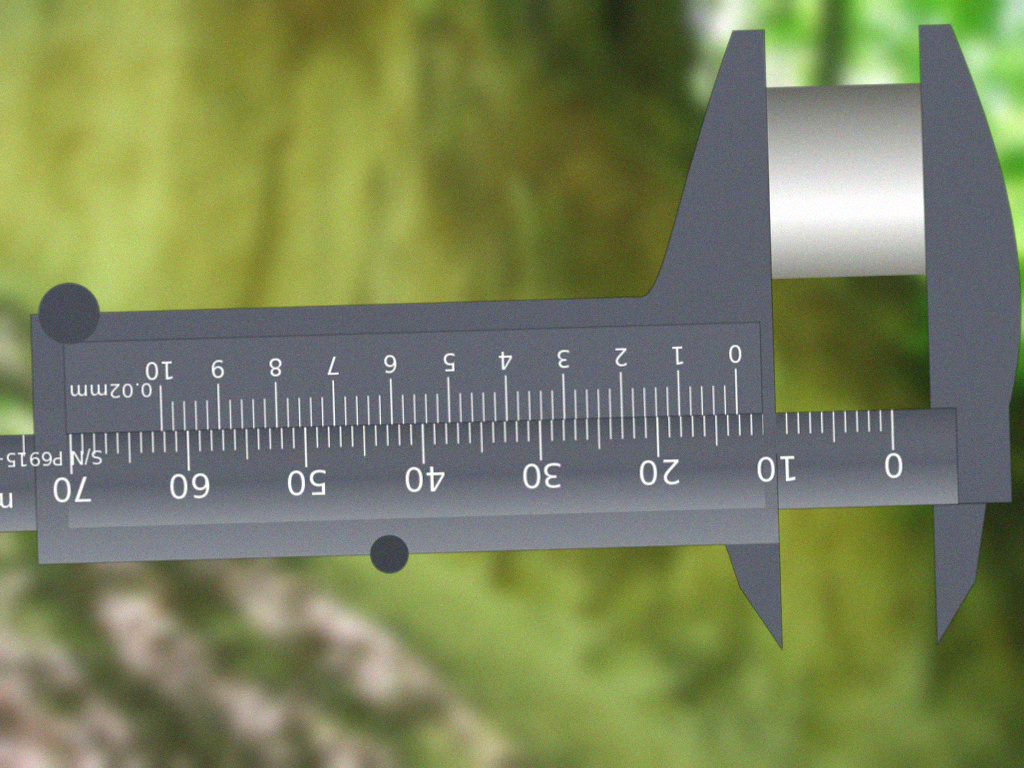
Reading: 13.2 mm
